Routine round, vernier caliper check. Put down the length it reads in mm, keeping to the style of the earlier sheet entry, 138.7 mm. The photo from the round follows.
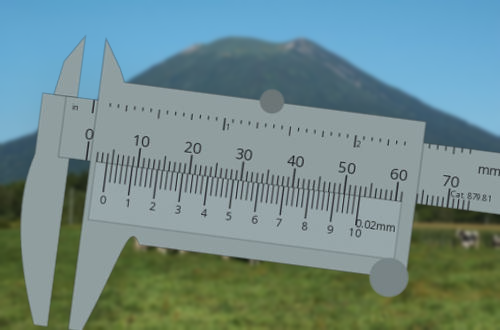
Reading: 4.0 mm
